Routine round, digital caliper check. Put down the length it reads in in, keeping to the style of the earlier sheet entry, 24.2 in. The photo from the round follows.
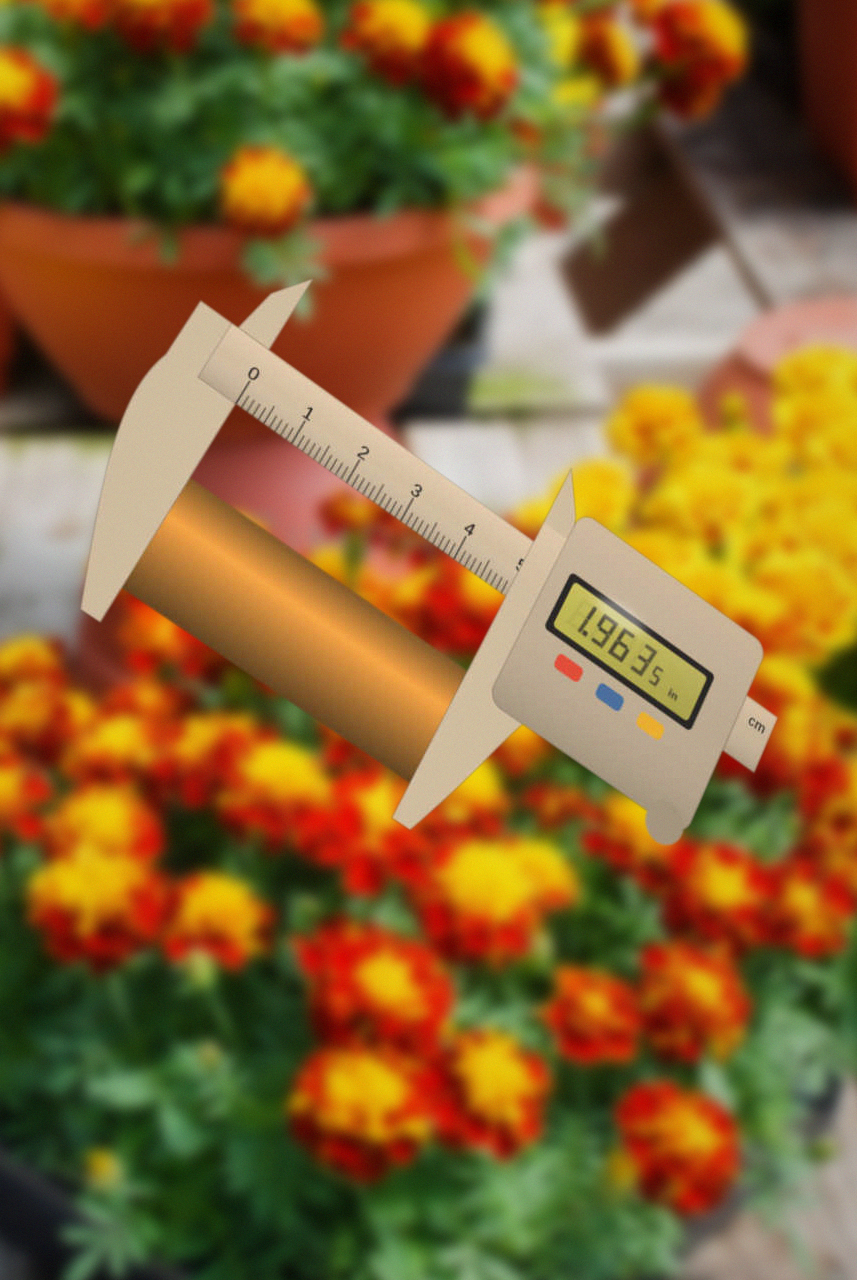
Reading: 1.9635 in
